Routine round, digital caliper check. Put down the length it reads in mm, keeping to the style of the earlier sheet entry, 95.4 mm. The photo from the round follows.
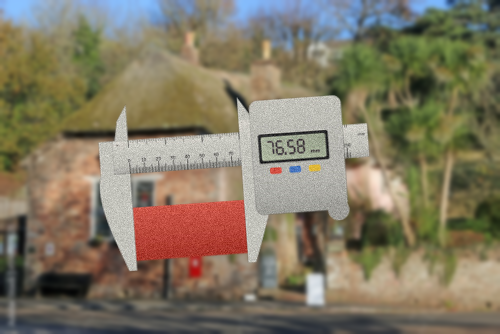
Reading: 76.58 mm
